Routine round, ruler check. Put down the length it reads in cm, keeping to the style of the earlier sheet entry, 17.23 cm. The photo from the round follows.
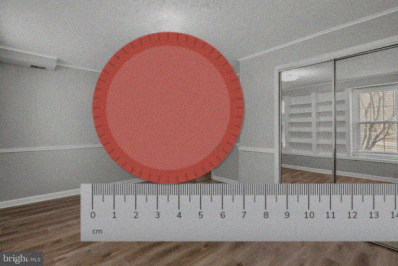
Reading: 7 cm
